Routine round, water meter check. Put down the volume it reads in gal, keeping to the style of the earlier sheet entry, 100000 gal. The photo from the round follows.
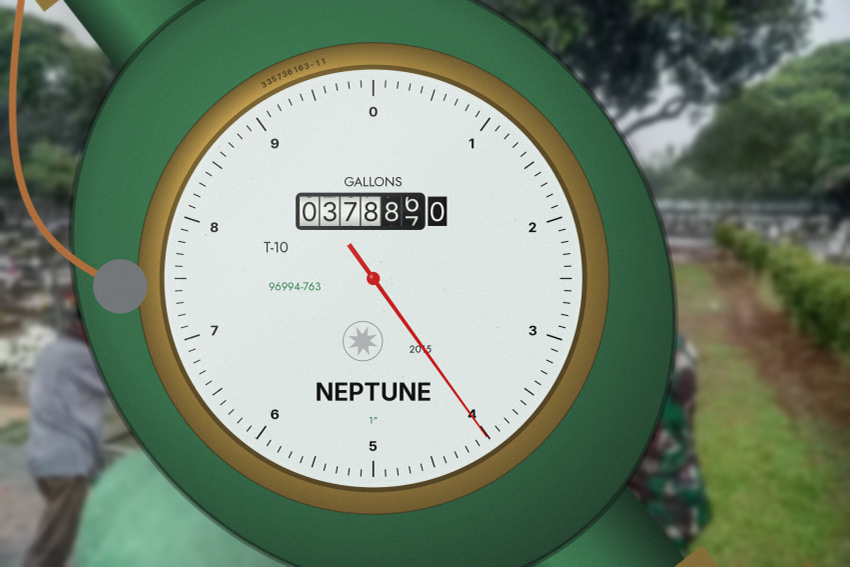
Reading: 378864.0 gal
